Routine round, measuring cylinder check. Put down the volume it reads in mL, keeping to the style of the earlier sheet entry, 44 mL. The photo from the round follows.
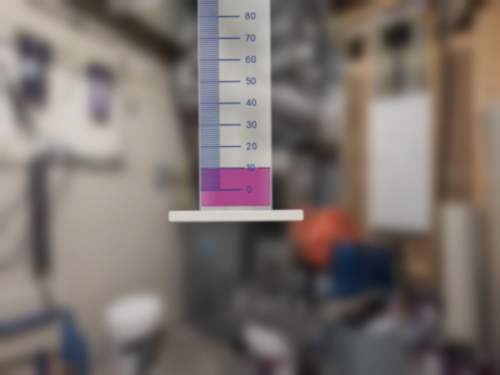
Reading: 10 mL
